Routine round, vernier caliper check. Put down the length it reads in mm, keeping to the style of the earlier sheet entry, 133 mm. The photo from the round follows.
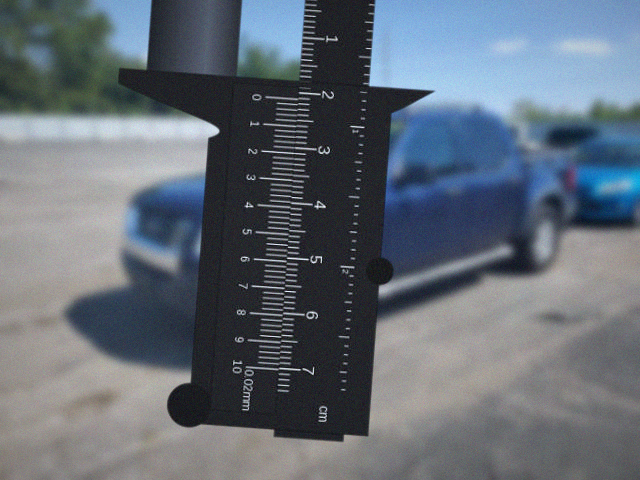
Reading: 21.2 mm
